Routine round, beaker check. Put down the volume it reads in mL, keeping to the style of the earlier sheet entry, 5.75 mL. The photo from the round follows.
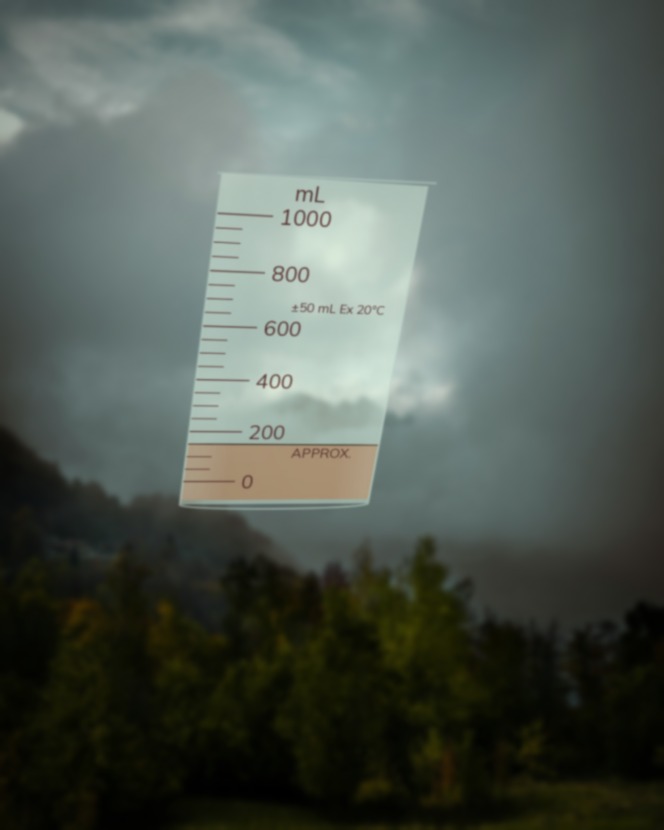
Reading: 150 mL
